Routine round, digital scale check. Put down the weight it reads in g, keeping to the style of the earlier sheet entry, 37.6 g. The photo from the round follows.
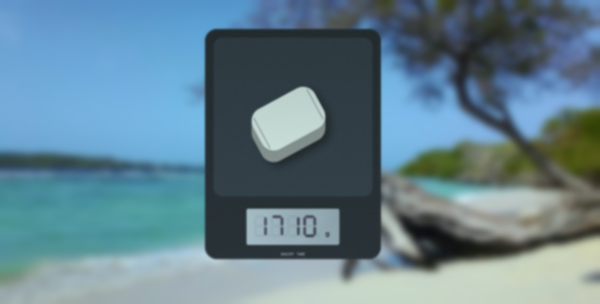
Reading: 1710 g
